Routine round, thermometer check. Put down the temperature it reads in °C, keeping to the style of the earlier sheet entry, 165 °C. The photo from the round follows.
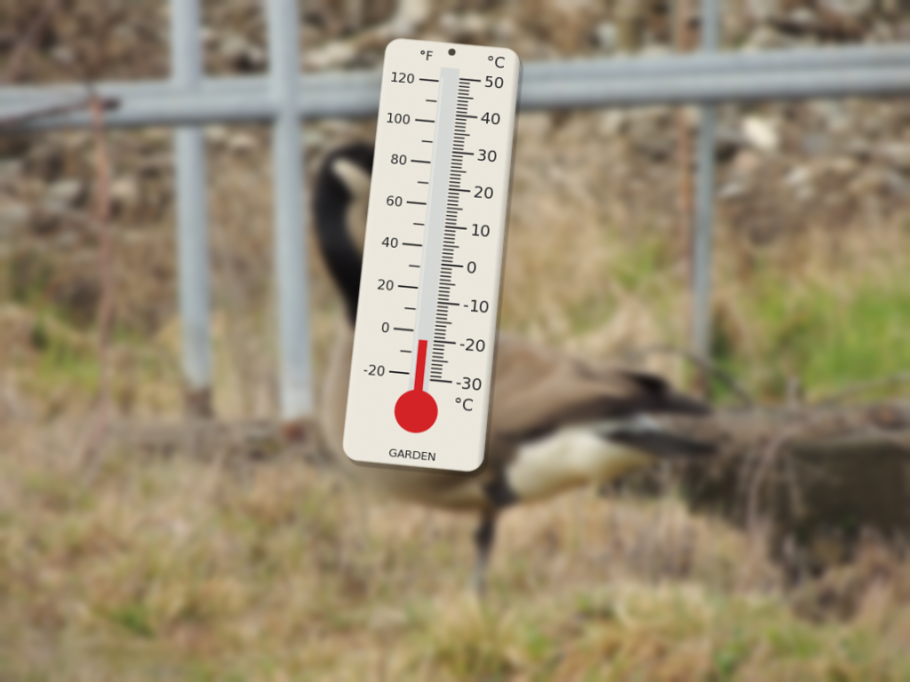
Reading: -20 °C
